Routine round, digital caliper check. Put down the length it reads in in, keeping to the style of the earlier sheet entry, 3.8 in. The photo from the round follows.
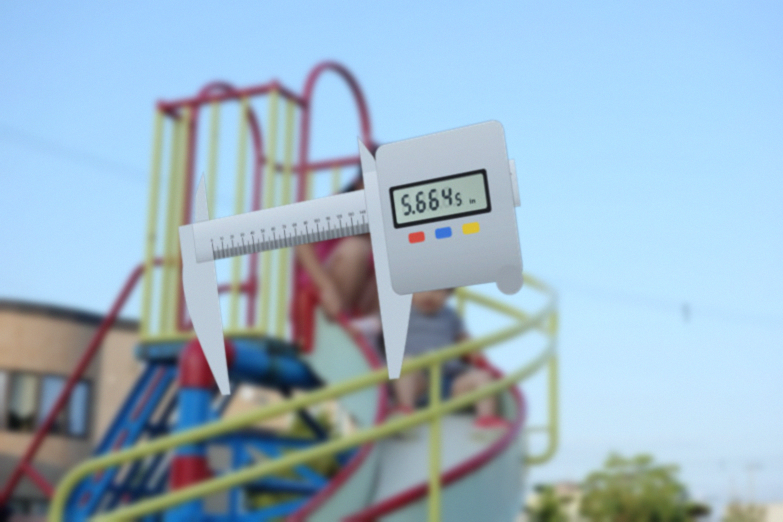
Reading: 5.6645 in
